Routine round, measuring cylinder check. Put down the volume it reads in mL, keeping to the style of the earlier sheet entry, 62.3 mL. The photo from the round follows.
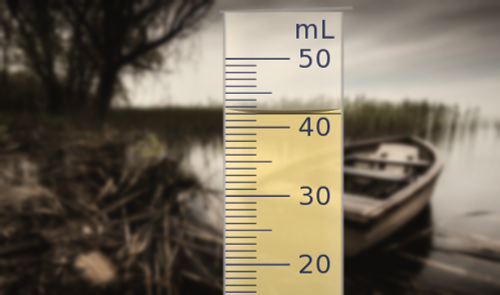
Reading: 42 mL
